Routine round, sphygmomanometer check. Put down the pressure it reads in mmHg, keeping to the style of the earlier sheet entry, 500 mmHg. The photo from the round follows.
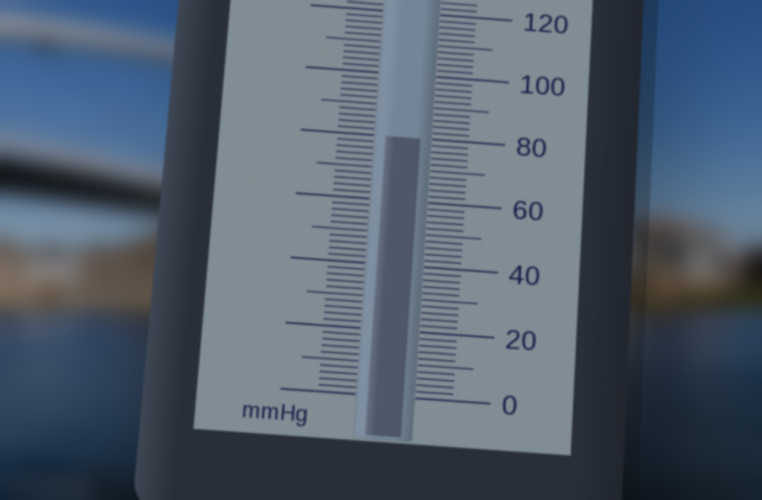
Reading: 80 mmHg
